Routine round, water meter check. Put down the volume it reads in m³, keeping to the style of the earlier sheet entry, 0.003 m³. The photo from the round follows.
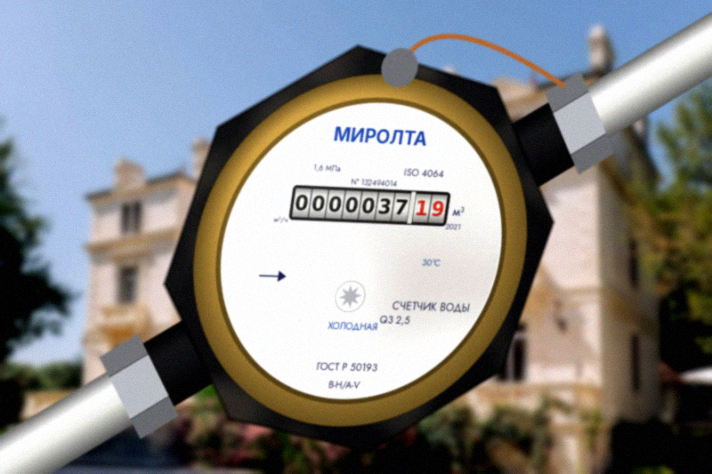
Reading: 37.19 m³
